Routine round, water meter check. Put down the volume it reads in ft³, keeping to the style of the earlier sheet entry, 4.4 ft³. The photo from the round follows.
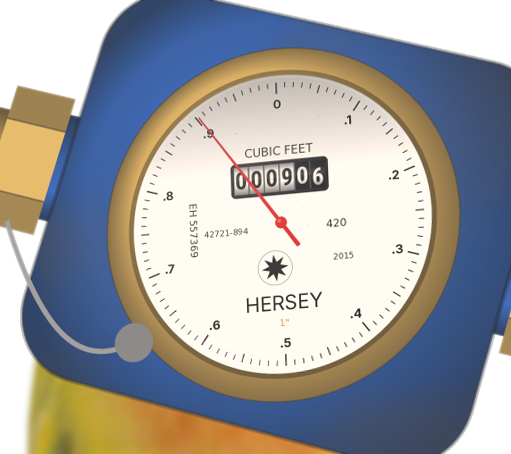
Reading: 905.90 ft³
